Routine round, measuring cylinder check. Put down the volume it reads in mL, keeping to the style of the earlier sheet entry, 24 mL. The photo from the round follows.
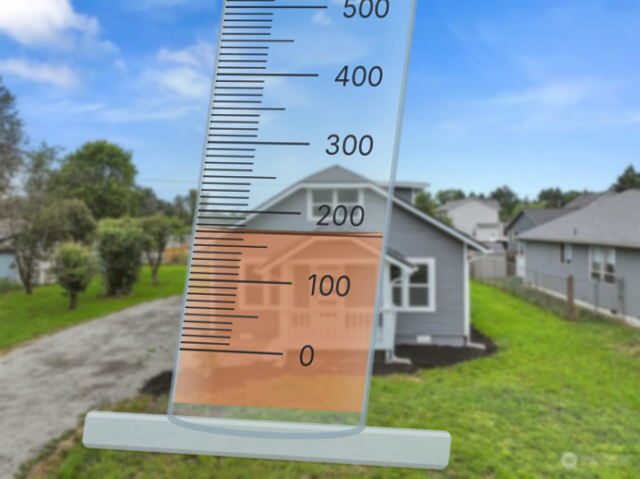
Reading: 170 mL
